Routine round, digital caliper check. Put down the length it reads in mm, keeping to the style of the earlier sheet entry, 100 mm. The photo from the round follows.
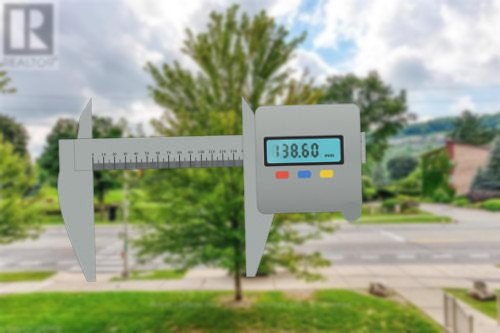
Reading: 138.60 mm
